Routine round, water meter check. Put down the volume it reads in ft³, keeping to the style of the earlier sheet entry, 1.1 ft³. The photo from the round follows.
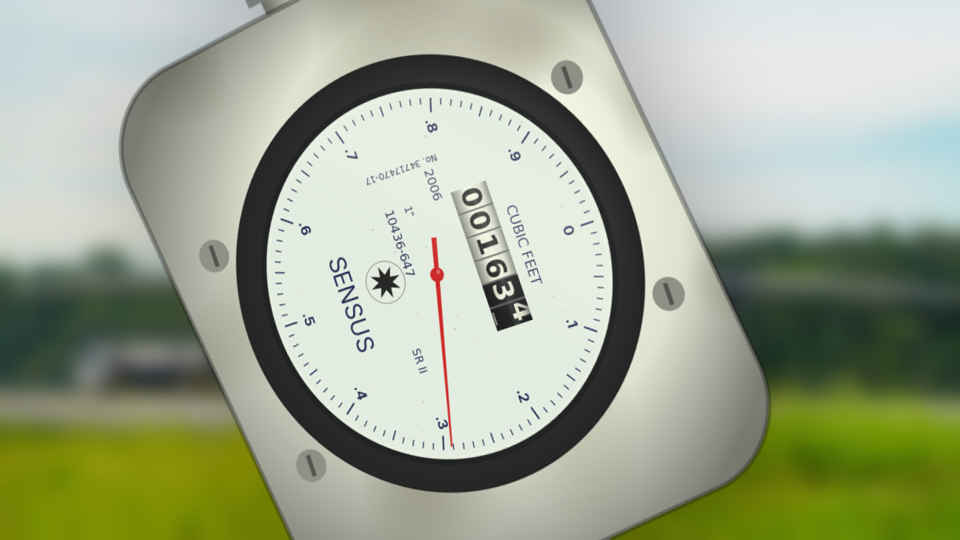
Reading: 1634.29 ft³
